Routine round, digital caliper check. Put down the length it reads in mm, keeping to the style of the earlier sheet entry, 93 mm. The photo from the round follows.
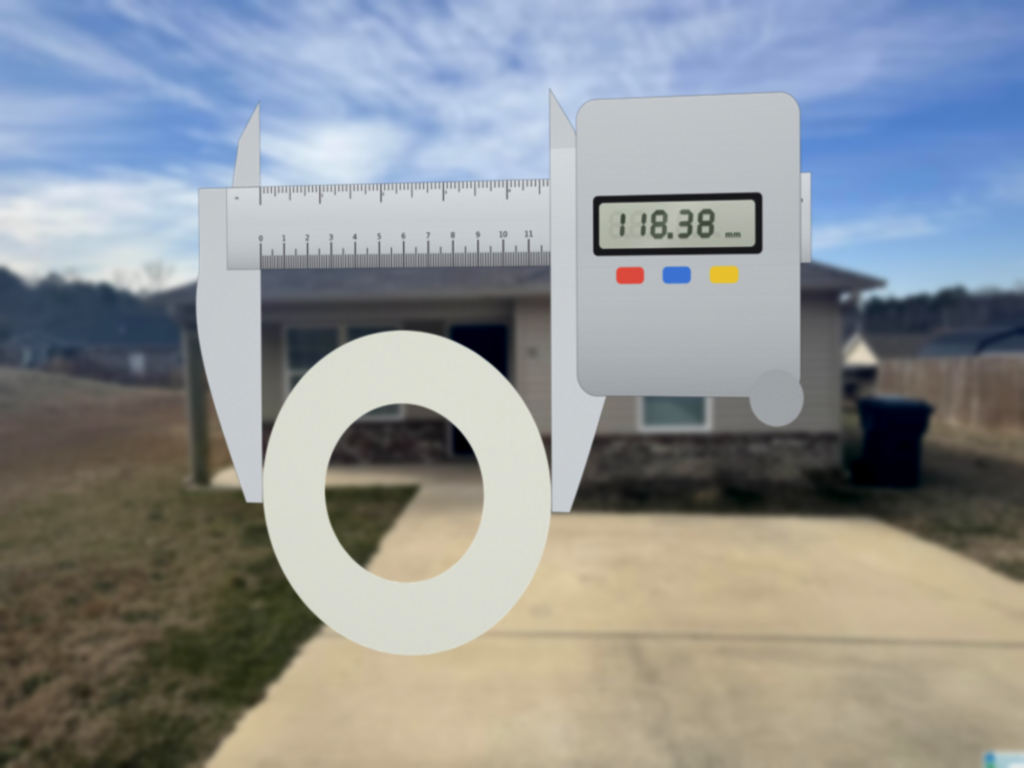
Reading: 118.38 mm
